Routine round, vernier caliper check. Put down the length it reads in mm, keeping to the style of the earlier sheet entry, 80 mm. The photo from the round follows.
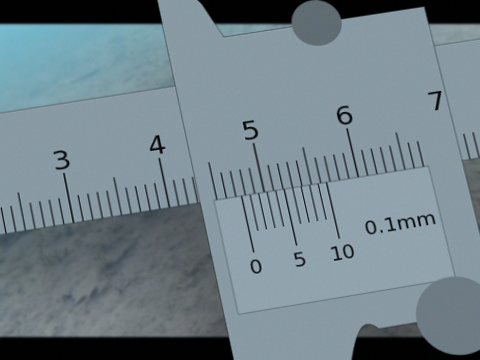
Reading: 47.6 mm
